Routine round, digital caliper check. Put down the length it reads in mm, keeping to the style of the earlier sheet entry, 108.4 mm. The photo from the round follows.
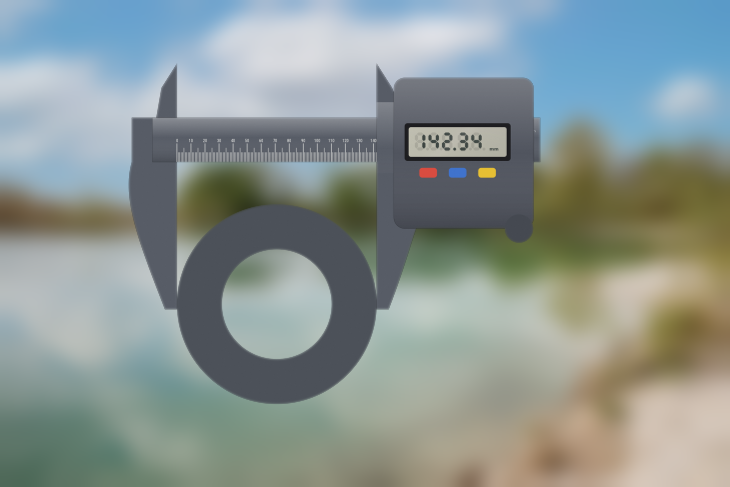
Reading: 142.34 mm
